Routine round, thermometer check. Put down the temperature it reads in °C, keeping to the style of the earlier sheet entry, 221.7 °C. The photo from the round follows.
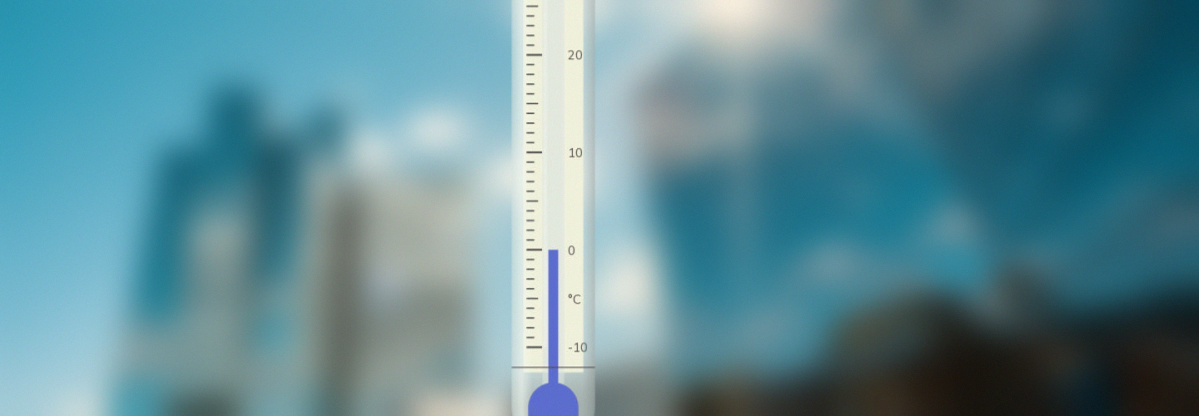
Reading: 0 °C
